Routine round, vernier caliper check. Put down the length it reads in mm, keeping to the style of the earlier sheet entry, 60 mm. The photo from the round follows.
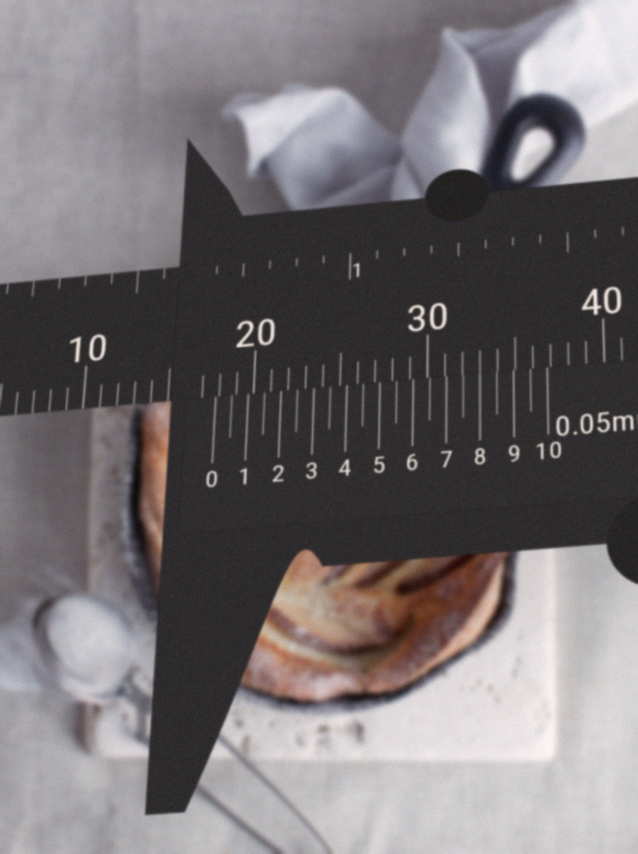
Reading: 17.8 mm
